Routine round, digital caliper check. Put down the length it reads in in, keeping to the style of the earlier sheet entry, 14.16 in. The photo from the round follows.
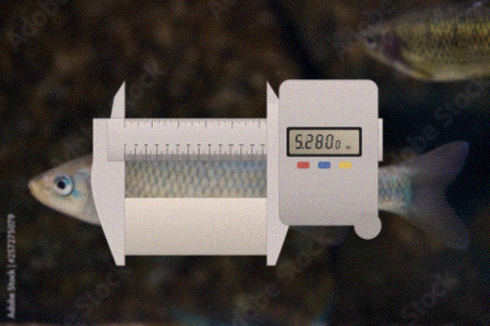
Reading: 5.2800 in
